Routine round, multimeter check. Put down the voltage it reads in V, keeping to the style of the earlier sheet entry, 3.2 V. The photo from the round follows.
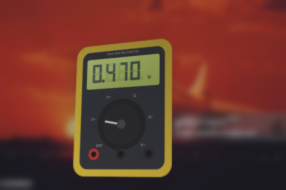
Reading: 0.470 V
